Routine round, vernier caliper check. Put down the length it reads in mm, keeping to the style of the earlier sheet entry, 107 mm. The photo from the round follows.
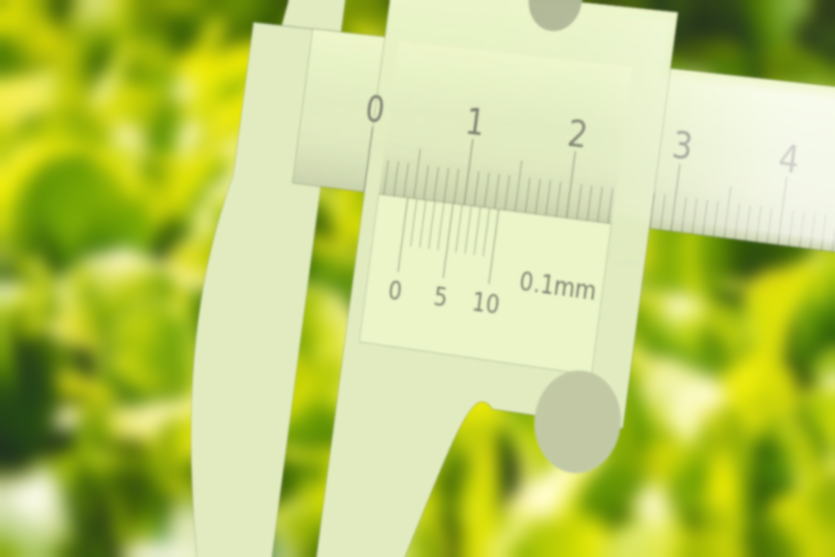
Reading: 4.4 mm
